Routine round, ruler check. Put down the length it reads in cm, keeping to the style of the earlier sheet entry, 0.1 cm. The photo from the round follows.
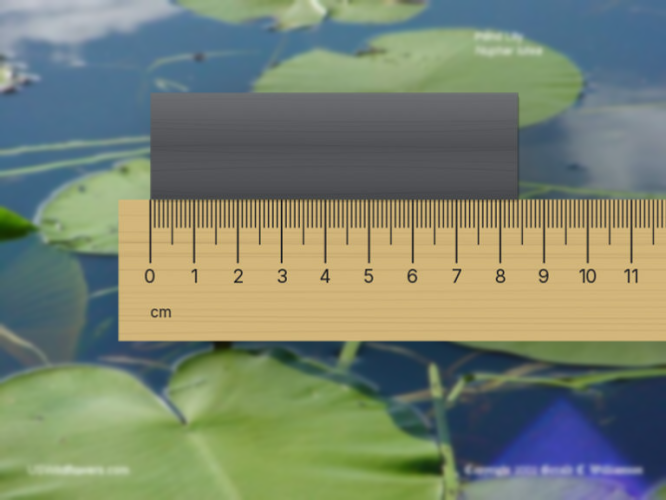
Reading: 8.4 cm
